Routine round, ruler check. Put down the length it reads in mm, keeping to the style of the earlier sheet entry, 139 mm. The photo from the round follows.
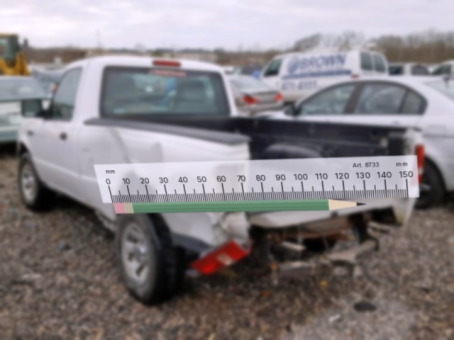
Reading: 130 mm
